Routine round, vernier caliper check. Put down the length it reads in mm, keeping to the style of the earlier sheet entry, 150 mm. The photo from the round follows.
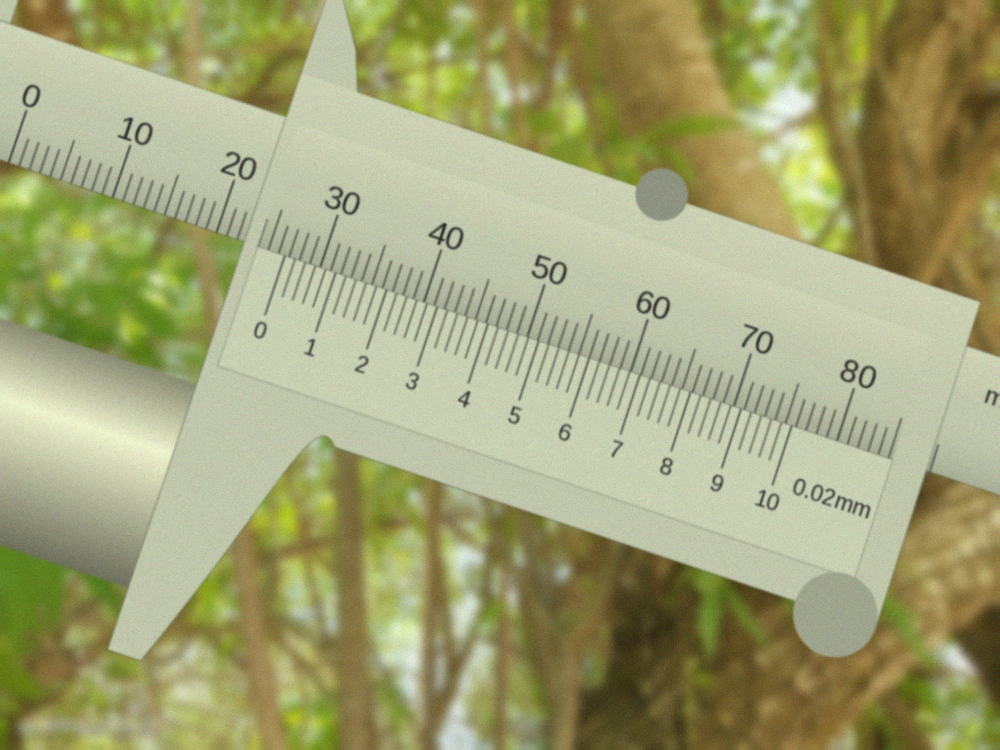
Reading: 26.6 mm
